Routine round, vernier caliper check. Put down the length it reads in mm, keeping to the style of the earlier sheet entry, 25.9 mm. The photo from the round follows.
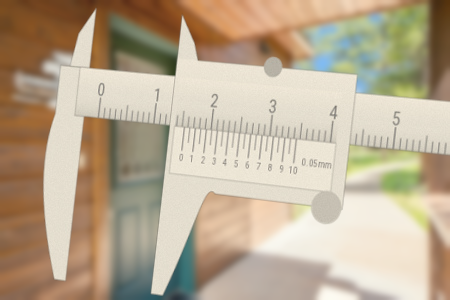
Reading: 15.4 mm
